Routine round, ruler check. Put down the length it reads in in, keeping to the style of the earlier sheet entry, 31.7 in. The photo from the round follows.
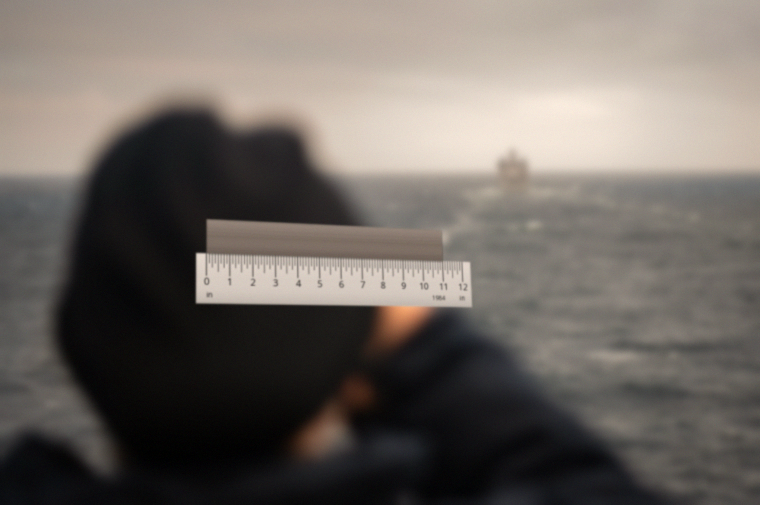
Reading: 11 in
